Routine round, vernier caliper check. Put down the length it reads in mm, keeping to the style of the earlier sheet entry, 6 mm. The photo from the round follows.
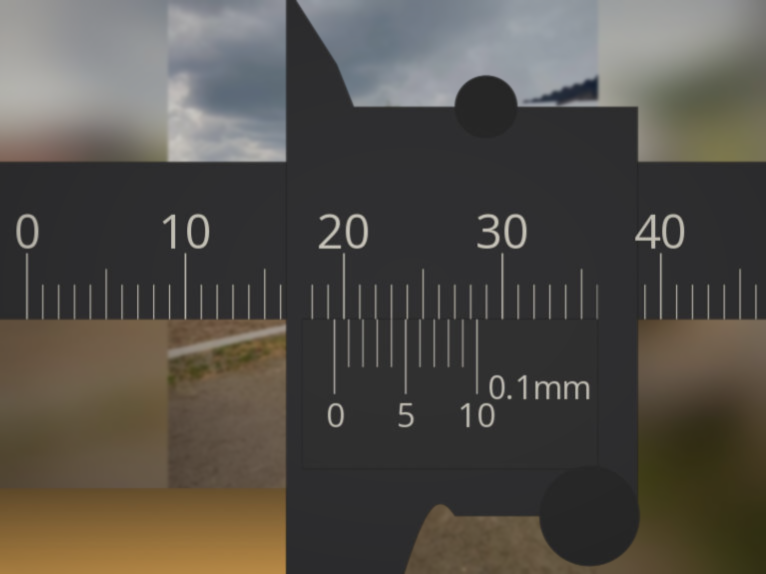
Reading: 19.4 mm
